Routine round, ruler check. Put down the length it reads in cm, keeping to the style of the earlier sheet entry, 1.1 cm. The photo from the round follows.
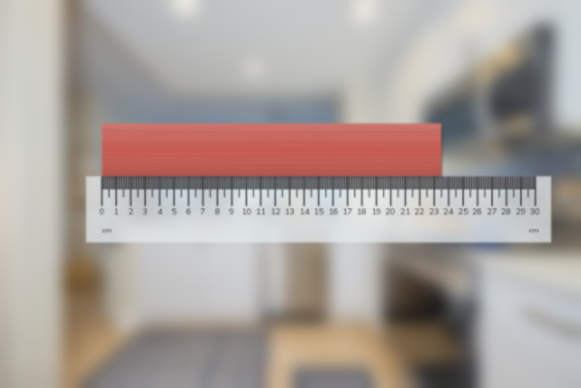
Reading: 23.5 cm
